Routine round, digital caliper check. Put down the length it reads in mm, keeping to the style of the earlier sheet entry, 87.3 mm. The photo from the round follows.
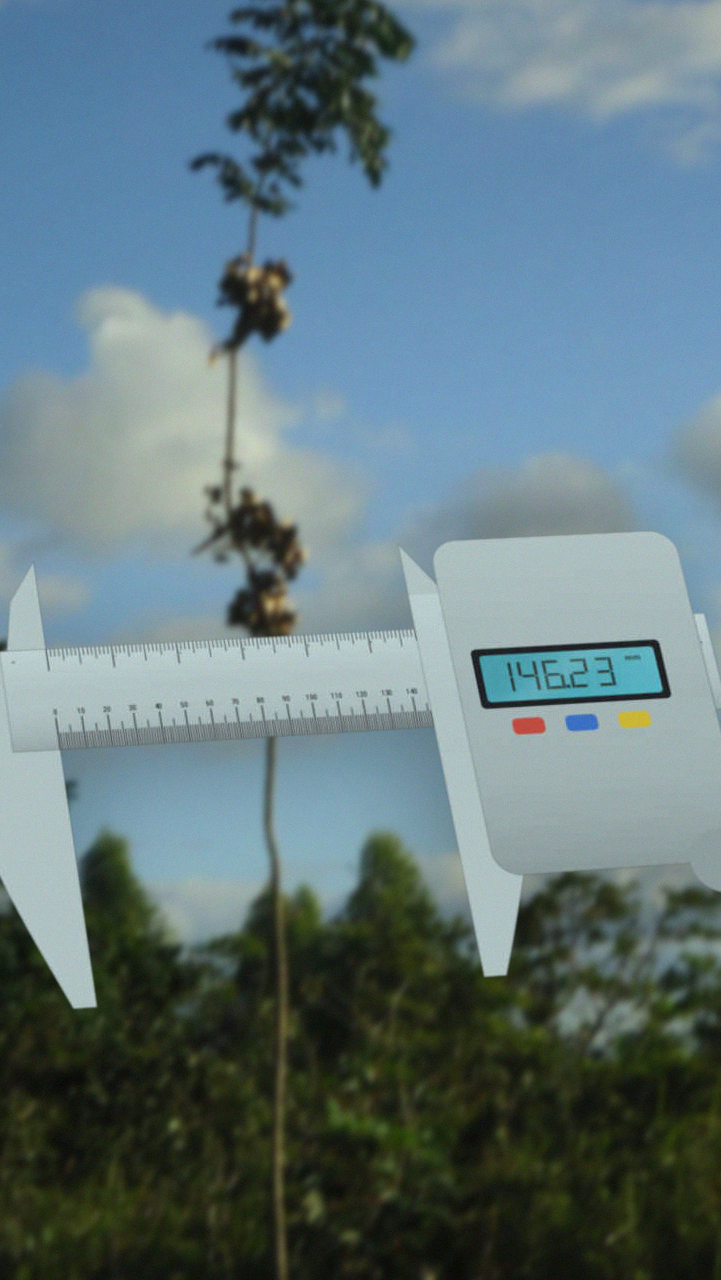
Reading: 146.23 mm
